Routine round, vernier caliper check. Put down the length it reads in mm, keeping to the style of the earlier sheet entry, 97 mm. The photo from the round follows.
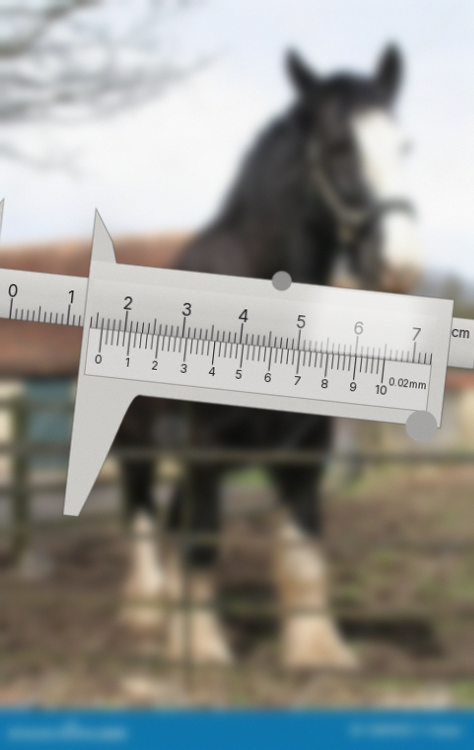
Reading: 16.0 mm
